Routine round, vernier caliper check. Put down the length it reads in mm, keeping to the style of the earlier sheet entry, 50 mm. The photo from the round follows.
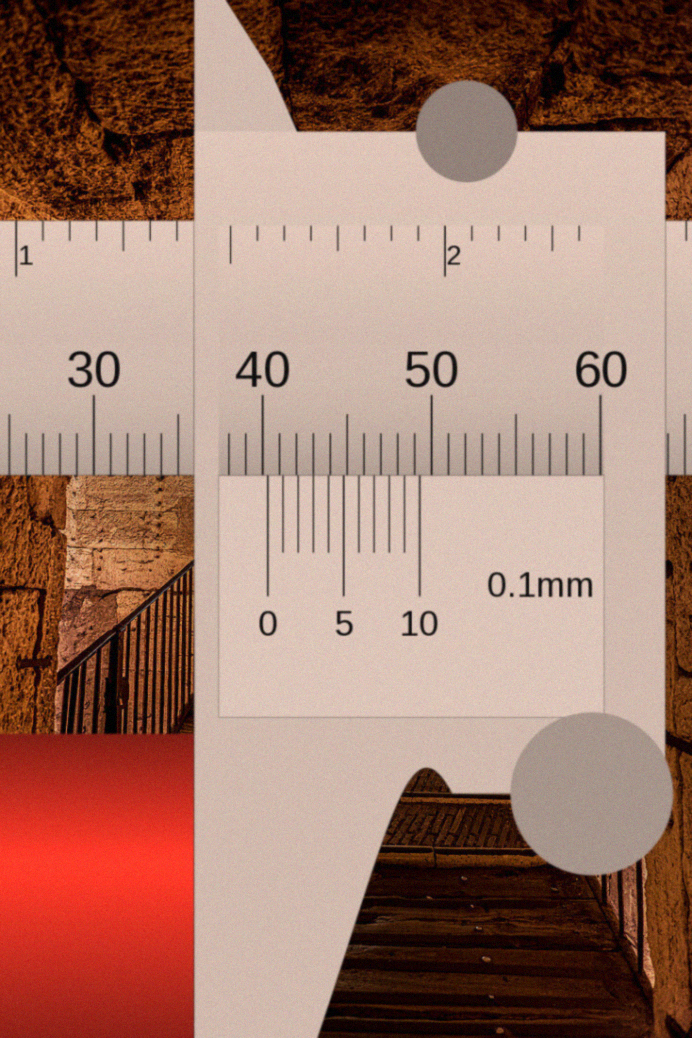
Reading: 40.3 mm
